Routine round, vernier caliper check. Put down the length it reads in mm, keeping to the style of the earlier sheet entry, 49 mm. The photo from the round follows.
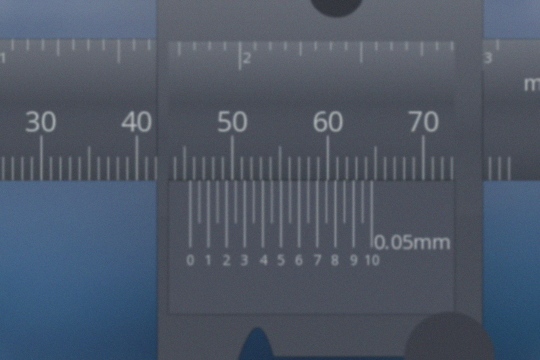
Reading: 45.6 mm
